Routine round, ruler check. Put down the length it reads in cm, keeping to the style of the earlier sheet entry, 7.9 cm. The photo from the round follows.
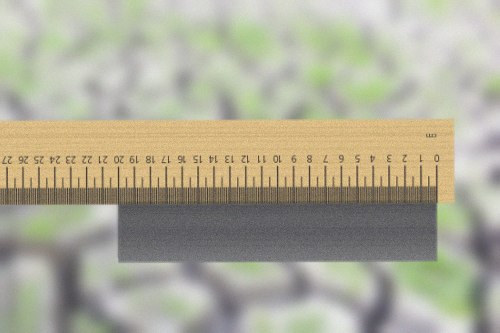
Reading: 20 cm
